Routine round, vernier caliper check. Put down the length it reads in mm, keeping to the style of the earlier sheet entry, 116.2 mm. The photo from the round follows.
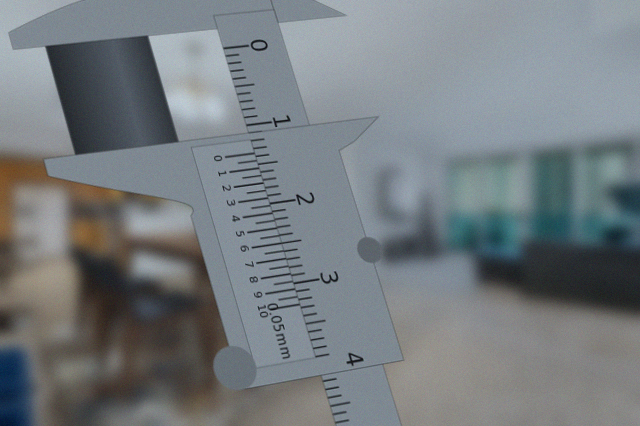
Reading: 13.6 mm
